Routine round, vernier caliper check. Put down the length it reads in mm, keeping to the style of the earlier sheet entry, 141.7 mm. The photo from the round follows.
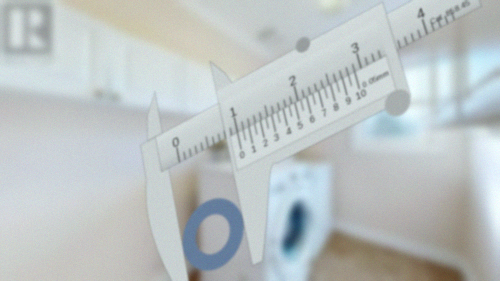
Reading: 10.0 mm
